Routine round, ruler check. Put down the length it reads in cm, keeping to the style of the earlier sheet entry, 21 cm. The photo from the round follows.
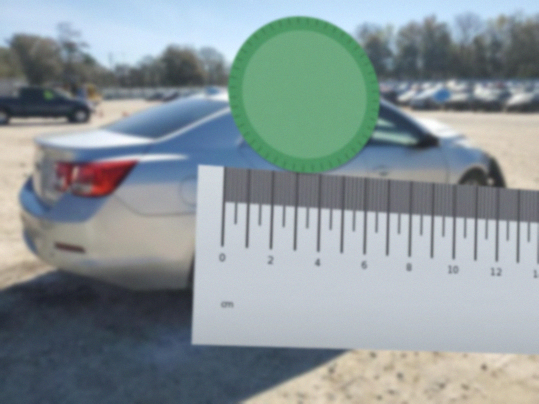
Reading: 6.5 cm
